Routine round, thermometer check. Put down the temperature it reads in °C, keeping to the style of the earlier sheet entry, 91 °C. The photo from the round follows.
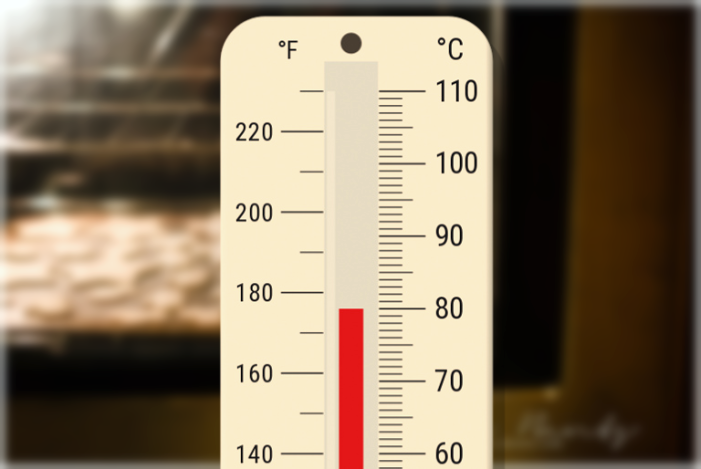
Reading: 80 °C
